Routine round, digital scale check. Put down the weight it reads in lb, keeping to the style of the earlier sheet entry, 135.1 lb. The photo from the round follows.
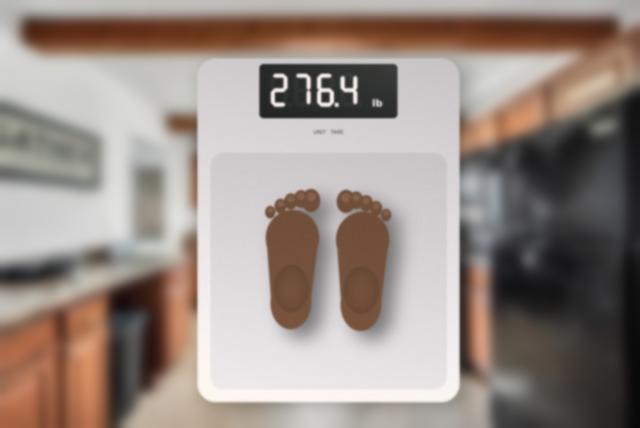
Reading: 276.4 lb
